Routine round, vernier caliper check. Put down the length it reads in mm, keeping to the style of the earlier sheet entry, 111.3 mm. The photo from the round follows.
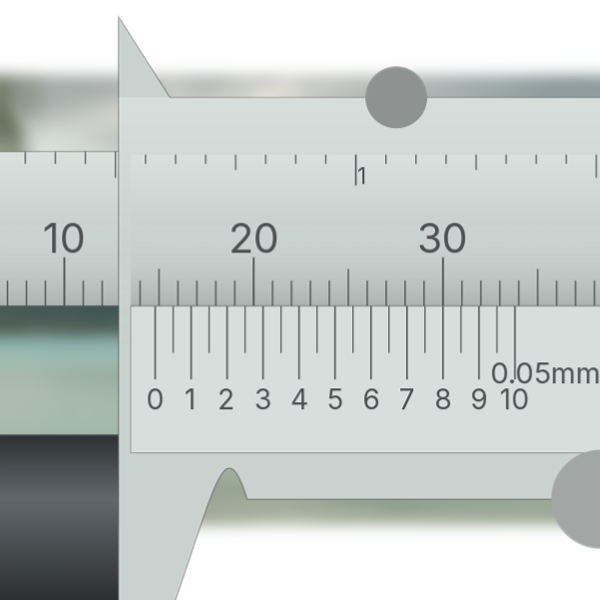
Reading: 14.8 mm
